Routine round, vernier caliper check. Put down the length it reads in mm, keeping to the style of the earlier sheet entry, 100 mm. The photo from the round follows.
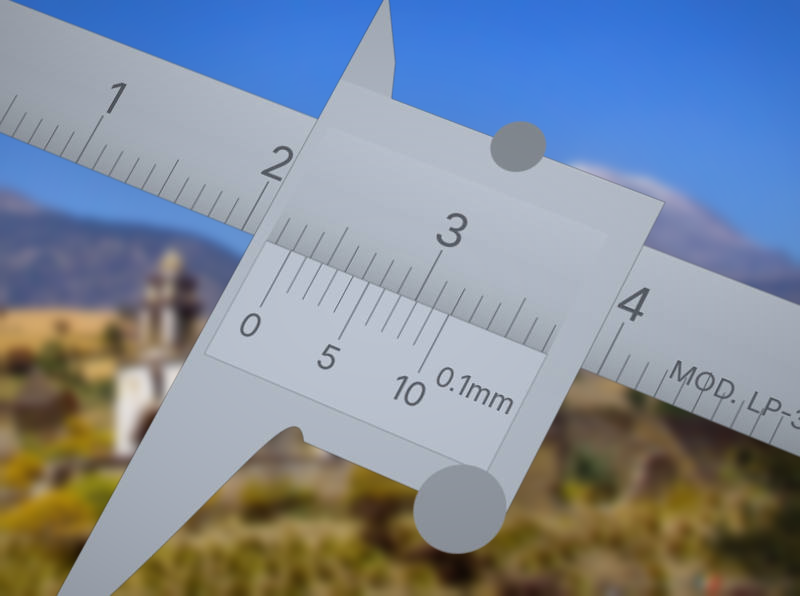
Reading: 22.9 mm
